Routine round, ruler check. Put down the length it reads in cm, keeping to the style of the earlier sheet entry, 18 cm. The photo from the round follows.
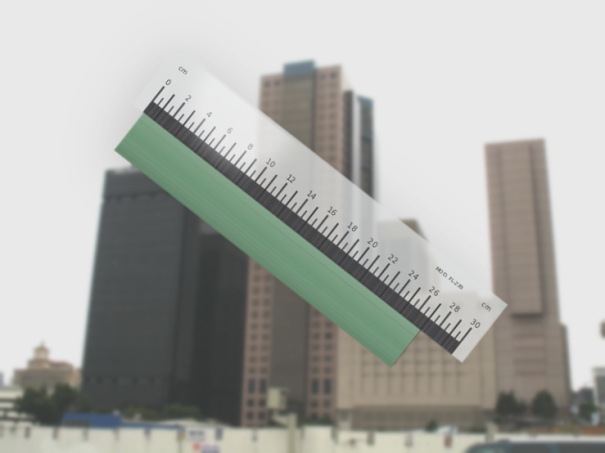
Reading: 27 cm
